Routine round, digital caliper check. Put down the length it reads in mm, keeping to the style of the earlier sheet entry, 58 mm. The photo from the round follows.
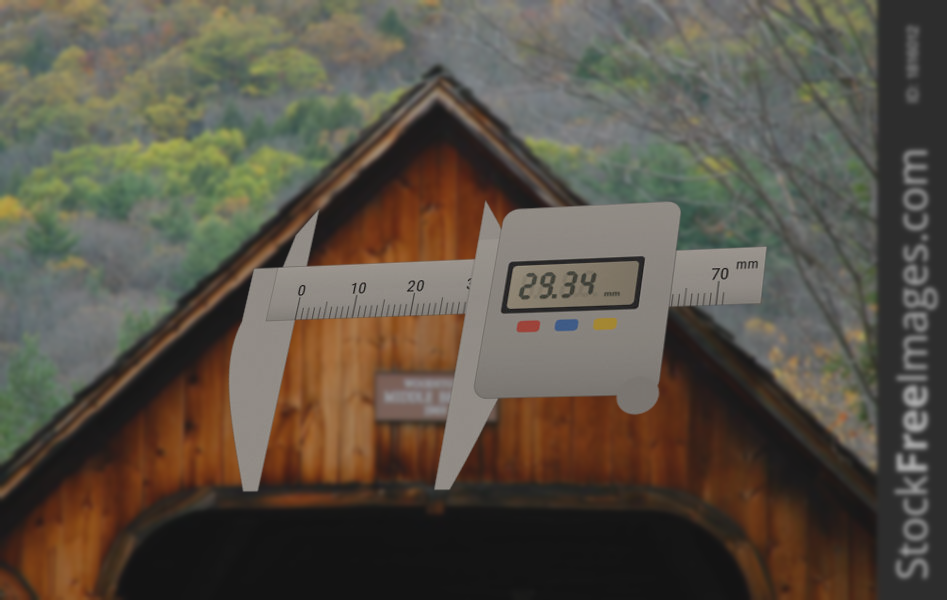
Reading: 29.34 mm
